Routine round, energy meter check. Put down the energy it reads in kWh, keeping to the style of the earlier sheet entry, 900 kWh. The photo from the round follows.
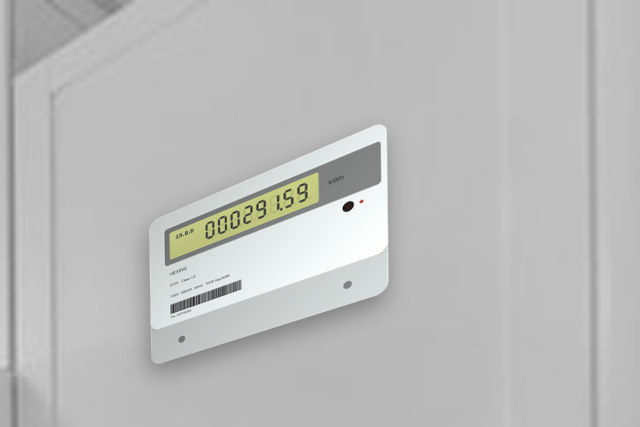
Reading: 291.59 kWh
